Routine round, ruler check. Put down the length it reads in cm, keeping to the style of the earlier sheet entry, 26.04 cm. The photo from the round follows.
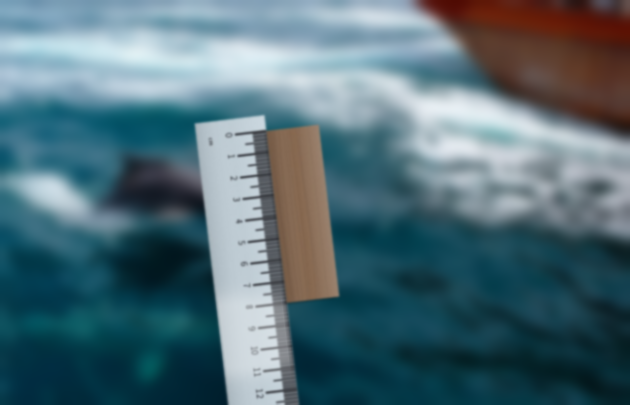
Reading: 8 cm
